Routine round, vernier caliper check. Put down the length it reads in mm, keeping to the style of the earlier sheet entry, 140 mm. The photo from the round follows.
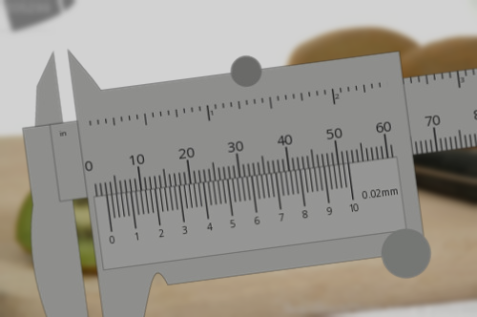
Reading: 3.0 mm
